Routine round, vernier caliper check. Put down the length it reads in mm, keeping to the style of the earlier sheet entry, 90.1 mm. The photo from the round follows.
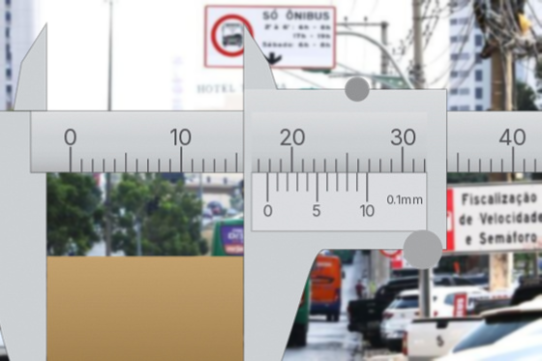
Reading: 17.8 mm
